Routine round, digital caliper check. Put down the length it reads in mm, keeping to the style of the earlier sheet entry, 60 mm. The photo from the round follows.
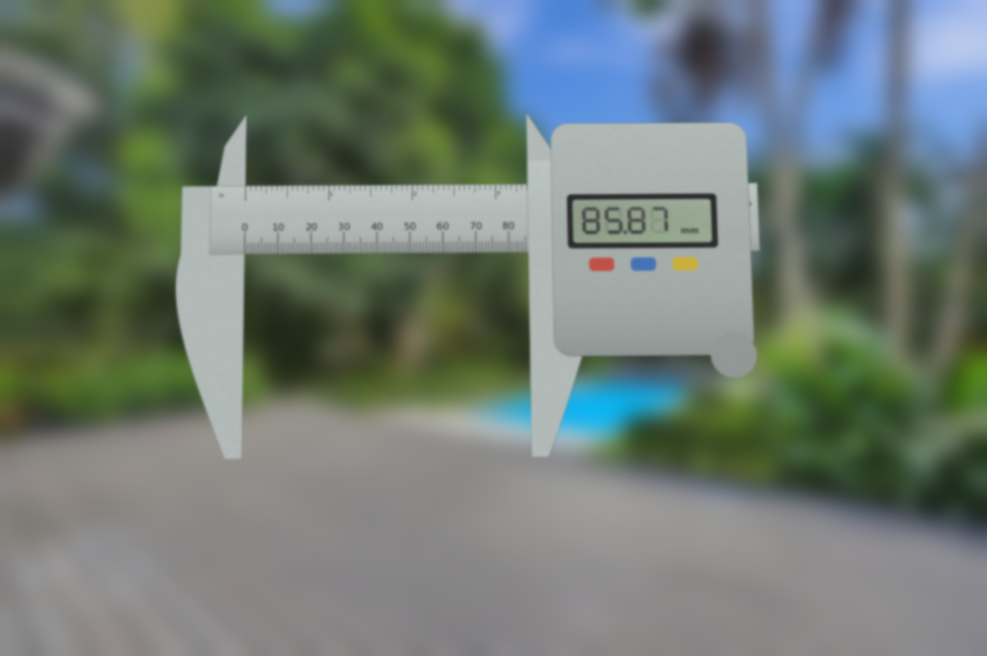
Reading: 85.87 mm
